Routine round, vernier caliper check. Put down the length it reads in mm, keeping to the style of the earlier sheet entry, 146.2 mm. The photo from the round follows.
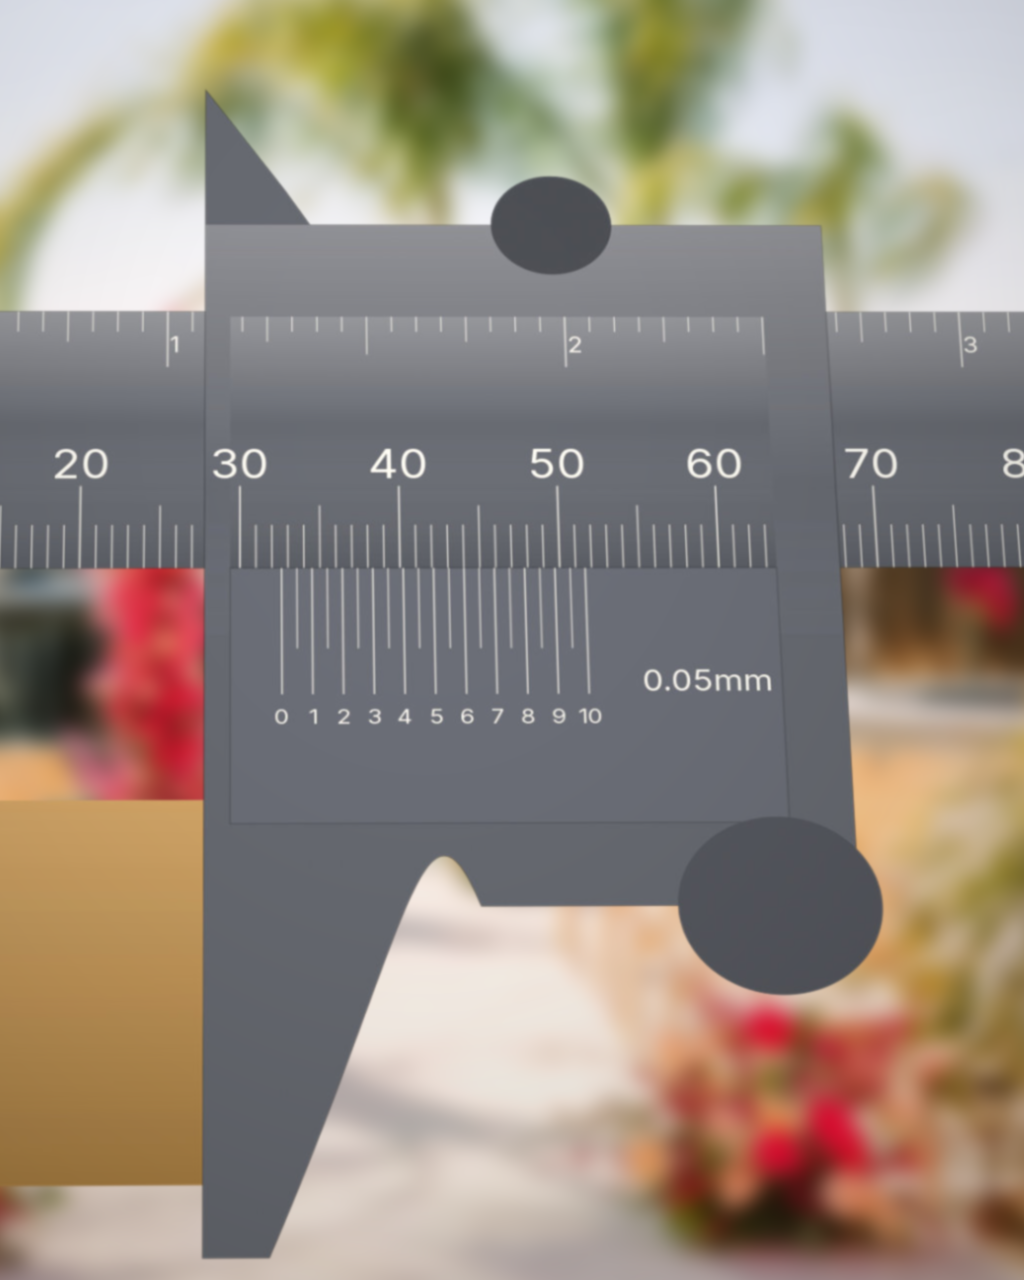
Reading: 32.6 mm
